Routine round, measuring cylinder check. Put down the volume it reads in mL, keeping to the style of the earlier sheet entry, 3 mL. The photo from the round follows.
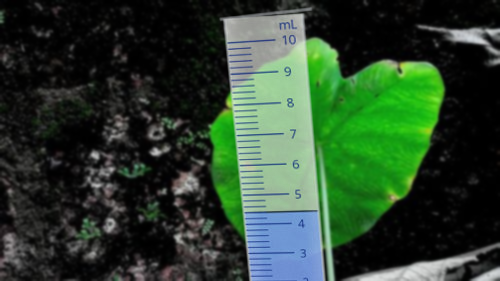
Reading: 4.4 mL
